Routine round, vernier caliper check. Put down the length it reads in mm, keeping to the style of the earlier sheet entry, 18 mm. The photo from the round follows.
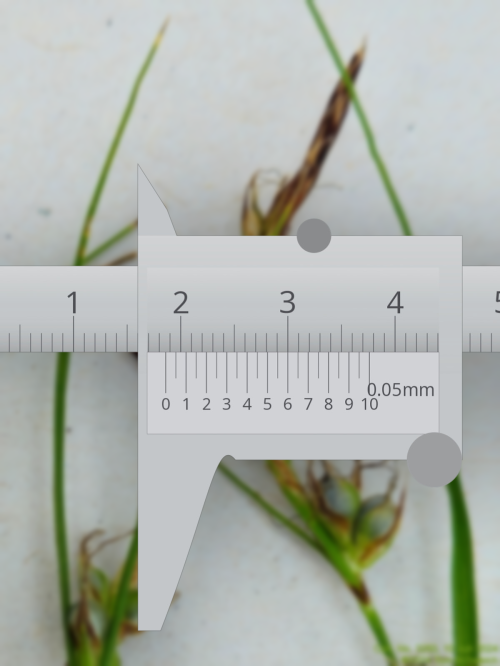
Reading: 18.6 mm
